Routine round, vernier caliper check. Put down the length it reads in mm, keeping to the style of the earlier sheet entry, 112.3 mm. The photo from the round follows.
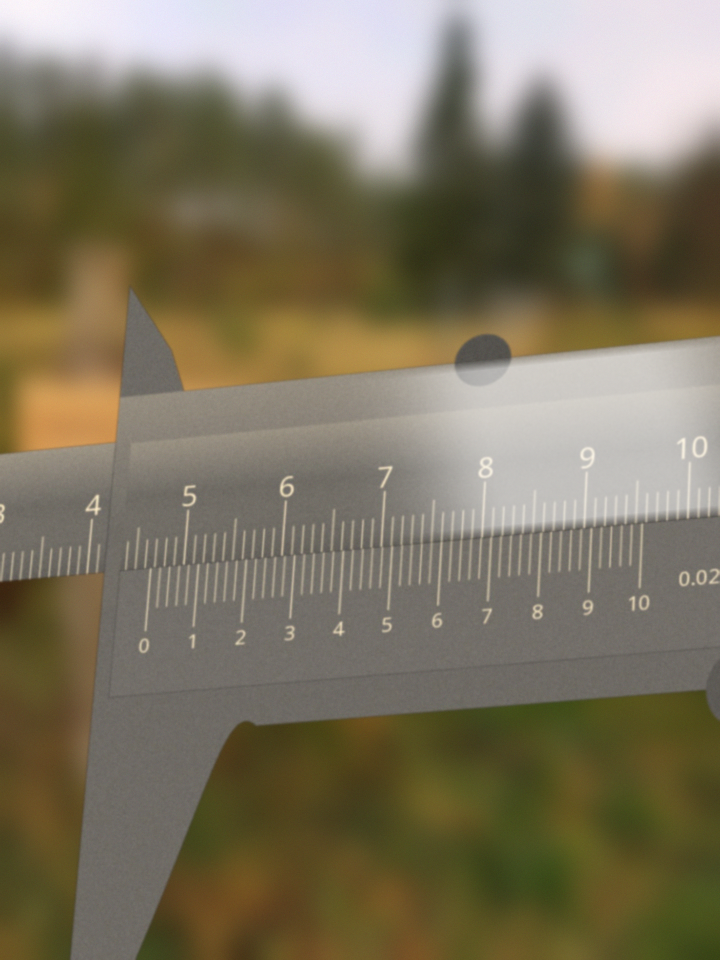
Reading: 46.6 mm
